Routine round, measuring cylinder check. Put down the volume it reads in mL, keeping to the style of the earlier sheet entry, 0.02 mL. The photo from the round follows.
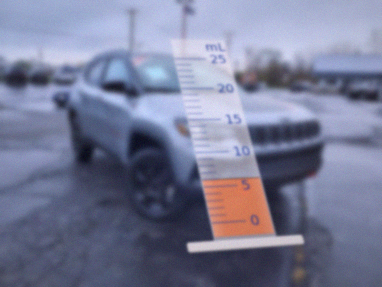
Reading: 6 mL
